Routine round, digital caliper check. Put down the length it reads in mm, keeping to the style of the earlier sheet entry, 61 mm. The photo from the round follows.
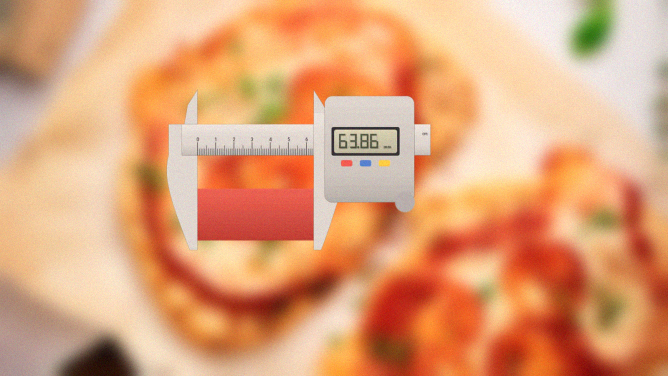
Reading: 63.86 mm
